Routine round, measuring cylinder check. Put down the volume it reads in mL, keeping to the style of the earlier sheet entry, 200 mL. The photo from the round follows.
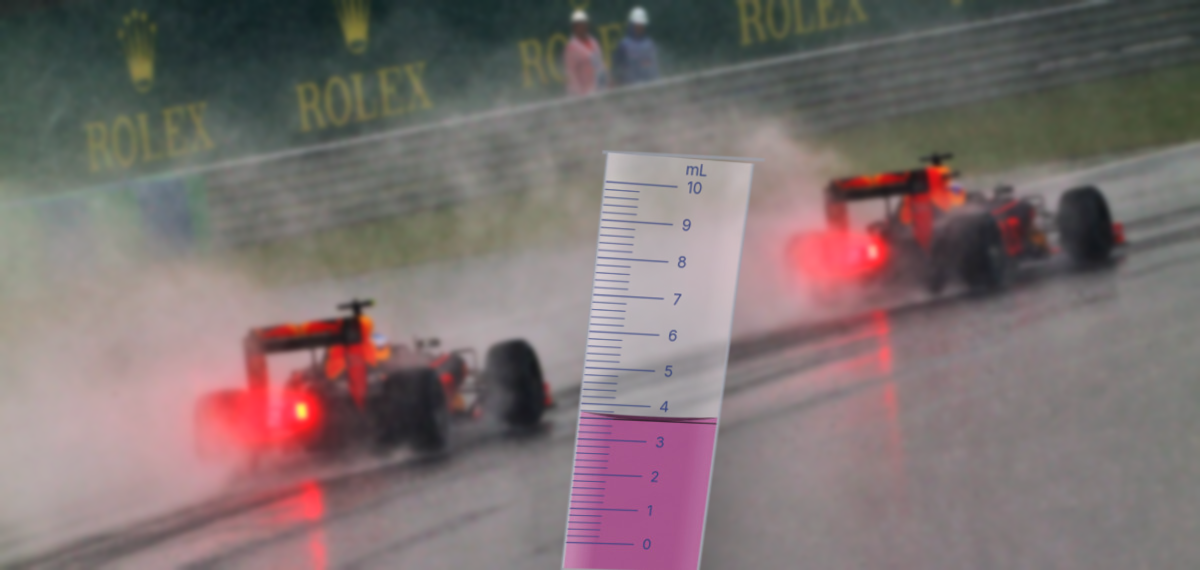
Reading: 3.6 mL
